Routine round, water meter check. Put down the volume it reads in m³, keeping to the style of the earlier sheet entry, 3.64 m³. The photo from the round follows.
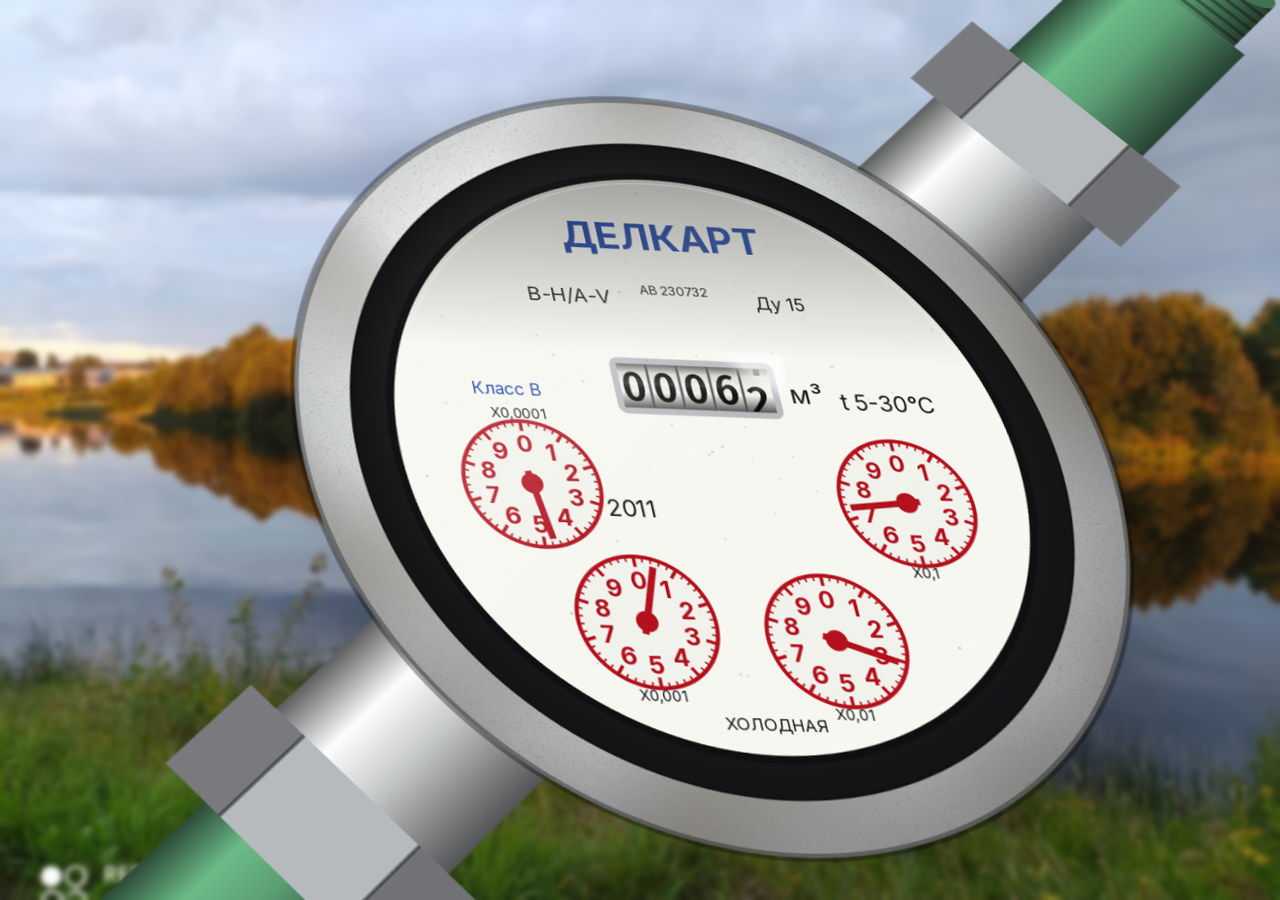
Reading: 61.7304 m³
